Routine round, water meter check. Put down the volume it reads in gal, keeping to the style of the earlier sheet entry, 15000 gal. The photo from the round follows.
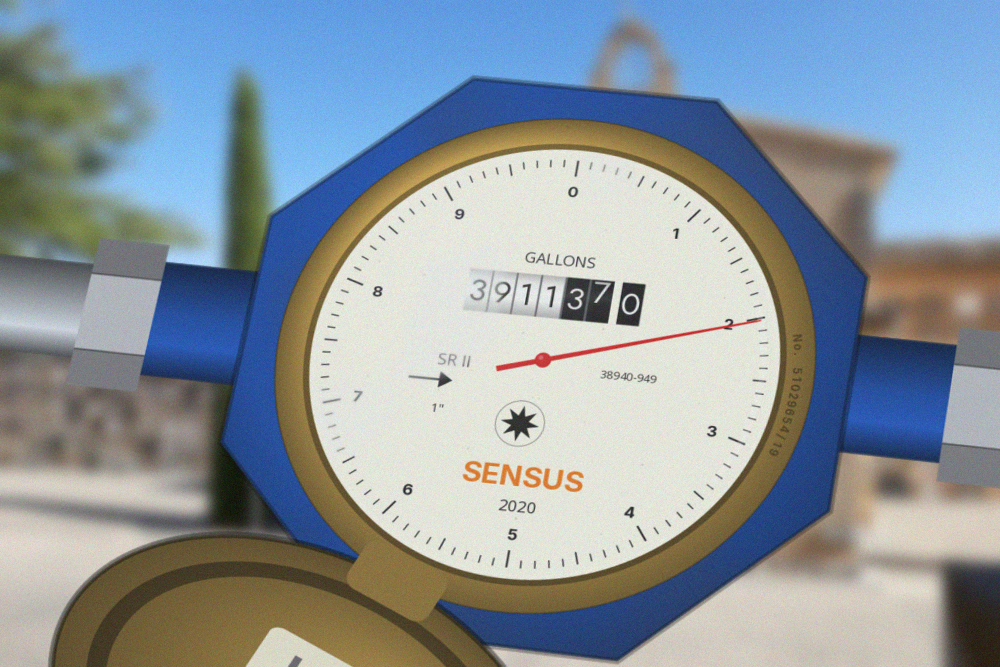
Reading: 3911372.0 gal
